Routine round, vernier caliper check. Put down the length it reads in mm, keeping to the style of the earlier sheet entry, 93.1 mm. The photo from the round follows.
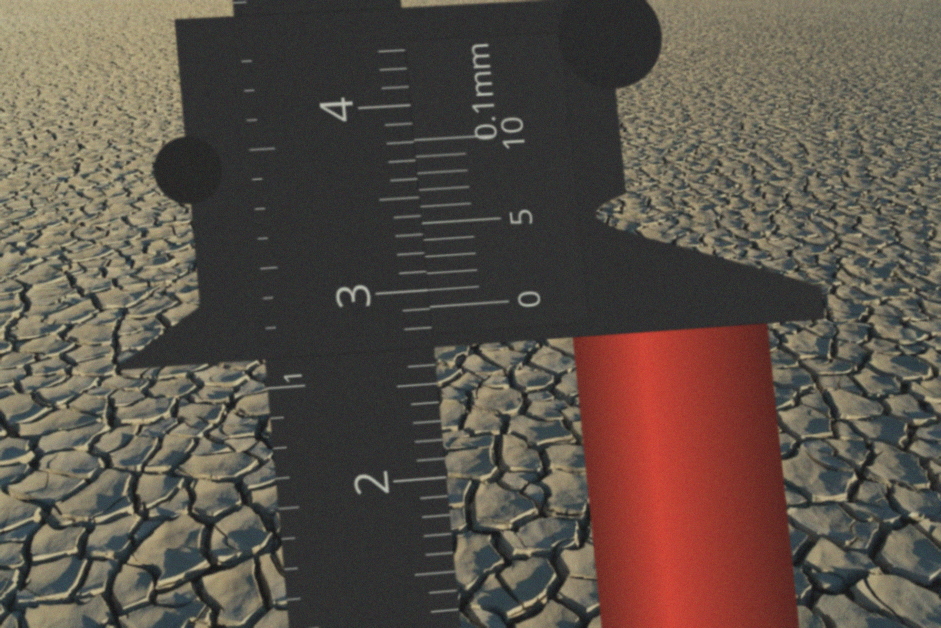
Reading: 29.1 mm
